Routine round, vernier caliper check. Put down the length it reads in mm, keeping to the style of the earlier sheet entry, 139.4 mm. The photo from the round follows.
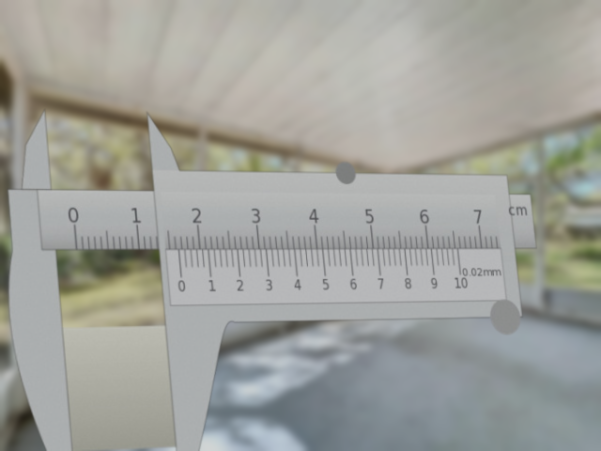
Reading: 16.5 mm
